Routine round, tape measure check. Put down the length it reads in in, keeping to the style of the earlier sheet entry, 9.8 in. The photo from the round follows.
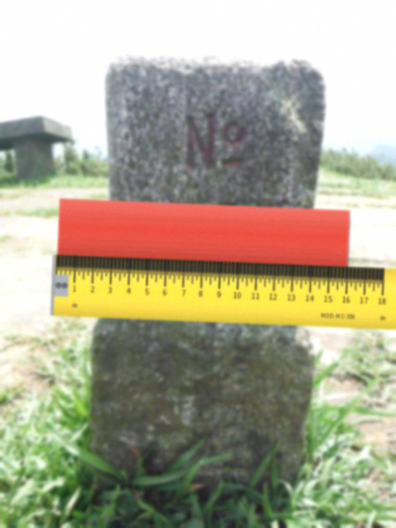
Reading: 16 in
